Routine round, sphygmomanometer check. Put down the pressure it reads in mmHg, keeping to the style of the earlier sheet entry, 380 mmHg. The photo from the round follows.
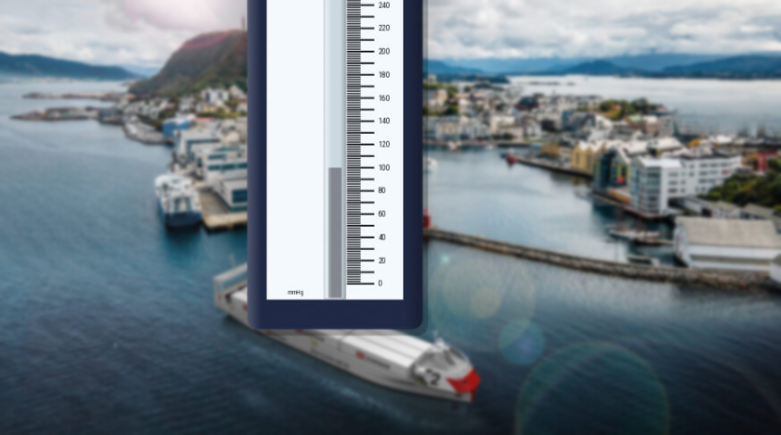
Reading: 100 mmHg
